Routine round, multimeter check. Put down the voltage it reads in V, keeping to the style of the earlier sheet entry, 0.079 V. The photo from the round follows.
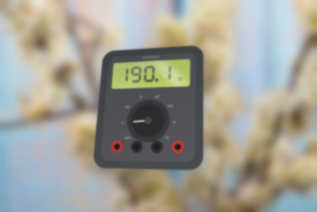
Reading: 190.1 V
